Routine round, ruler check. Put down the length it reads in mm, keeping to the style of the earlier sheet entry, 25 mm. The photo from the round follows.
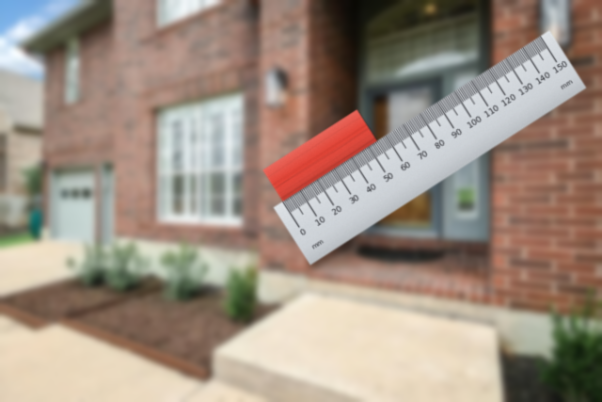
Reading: 55 mm
